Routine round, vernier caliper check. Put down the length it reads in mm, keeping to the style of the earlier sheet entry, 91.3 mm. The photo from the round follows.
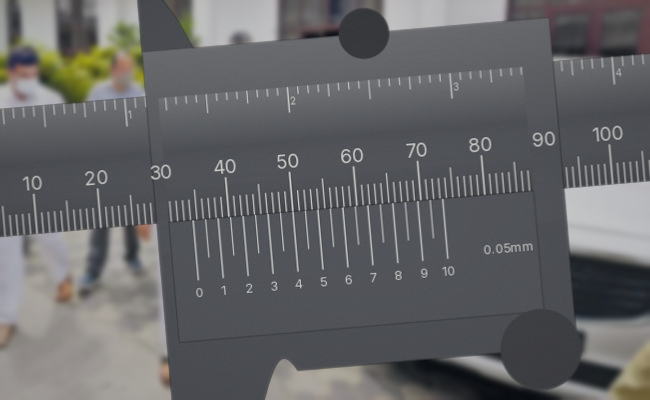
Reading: 34.4 mm
